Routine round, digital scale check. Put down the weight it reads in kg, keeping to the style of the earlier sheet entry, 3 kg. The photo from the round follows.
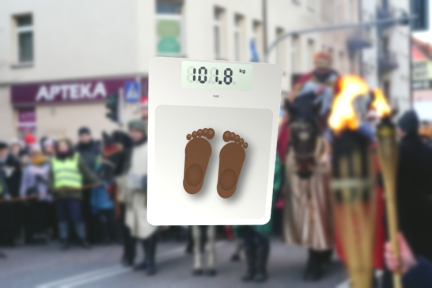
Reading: 101.8 kg
